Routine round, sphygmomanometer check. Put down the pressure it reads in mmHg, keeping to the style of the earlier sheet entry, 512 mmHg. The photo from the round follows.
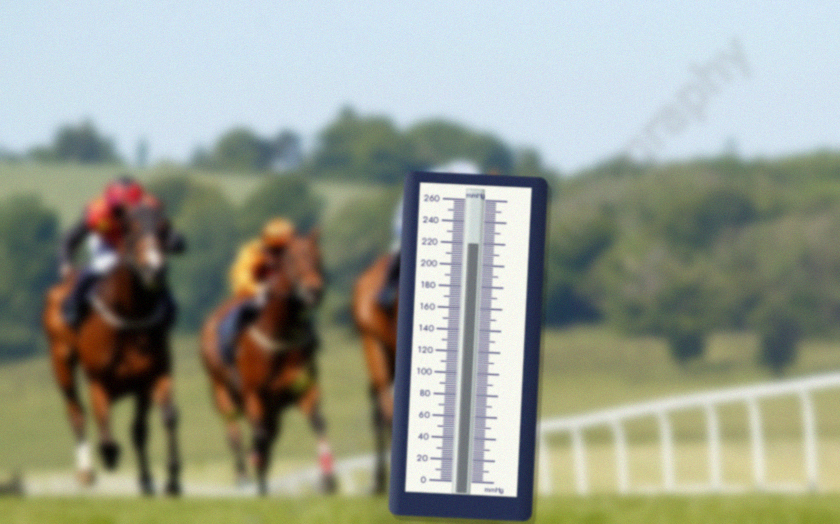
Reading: 220 mmHg
